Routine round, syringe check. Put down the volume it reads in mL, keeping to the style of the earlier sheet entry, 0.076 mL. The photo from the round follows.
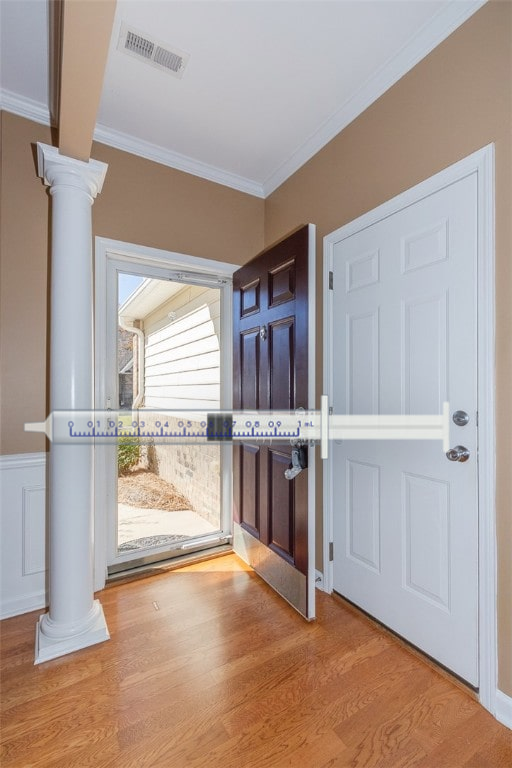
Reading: 0.6 mL
